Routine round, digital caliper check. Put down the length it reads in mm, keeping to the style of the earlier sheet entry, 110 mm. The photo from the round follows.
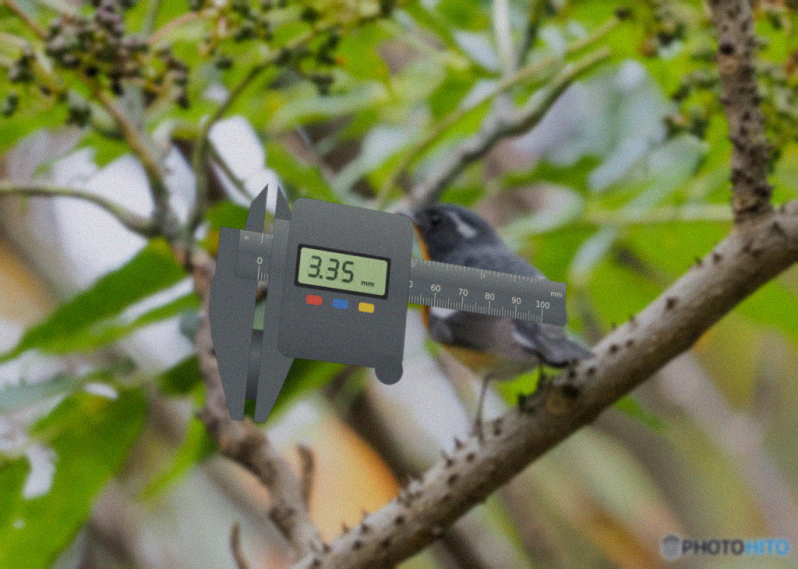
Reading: 3.35 mm
